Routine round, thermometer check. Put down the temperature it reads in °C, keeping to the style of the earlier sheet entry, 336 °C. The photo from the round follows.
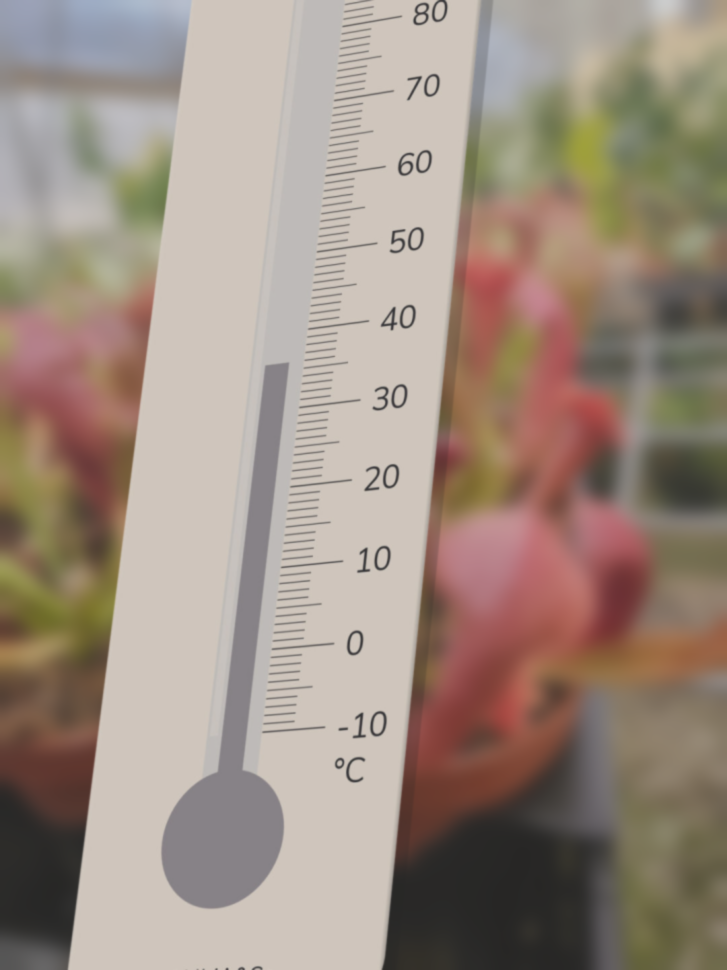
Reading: 36 °C
